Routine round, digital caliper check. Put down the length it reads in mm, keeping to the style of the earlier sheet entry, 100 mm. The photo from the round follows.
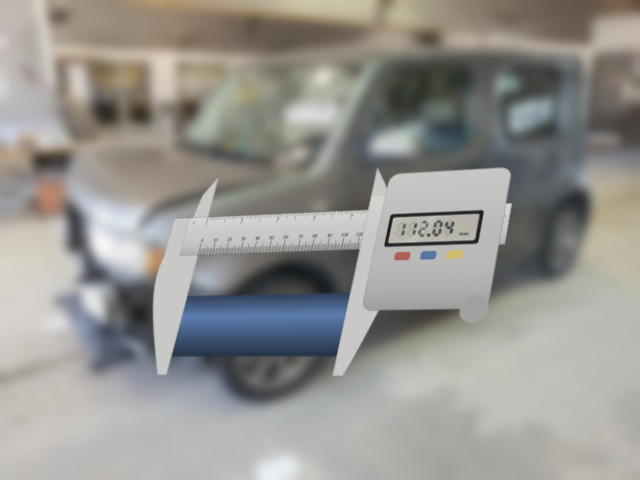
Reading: 112.04 mm
